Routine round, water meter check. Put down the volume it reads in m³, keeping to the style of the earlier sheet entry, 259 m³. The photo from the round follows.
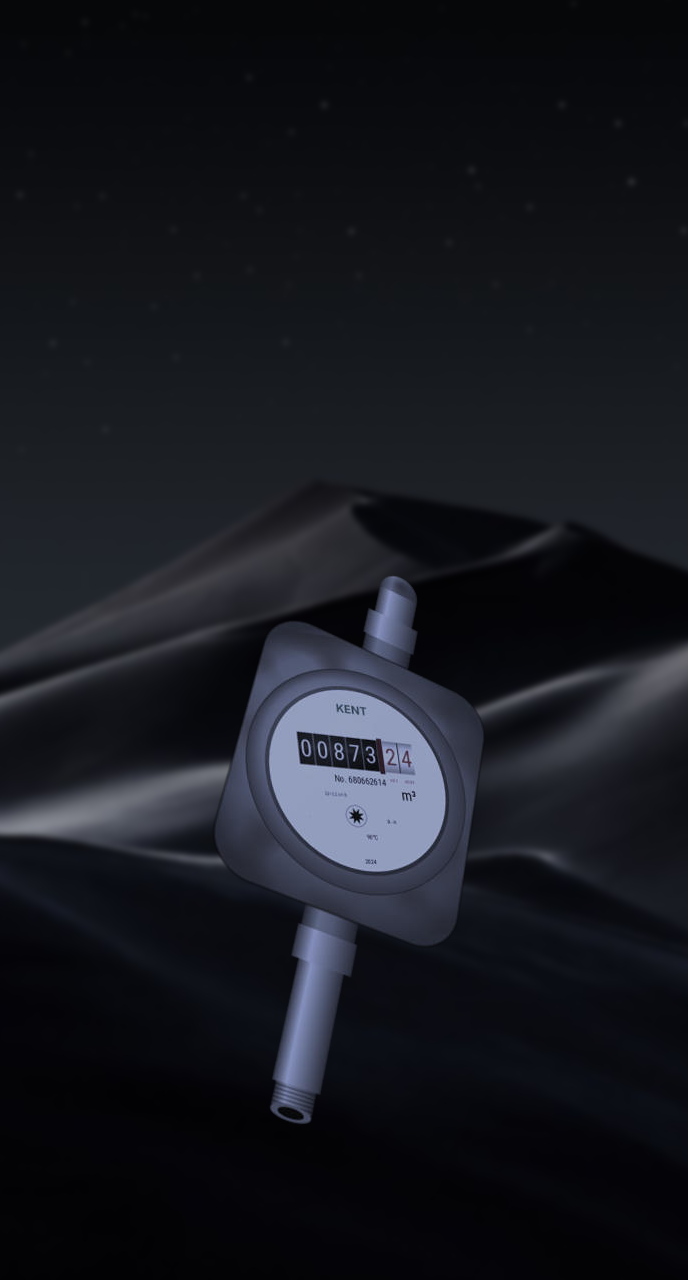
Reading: 873.24 m³
